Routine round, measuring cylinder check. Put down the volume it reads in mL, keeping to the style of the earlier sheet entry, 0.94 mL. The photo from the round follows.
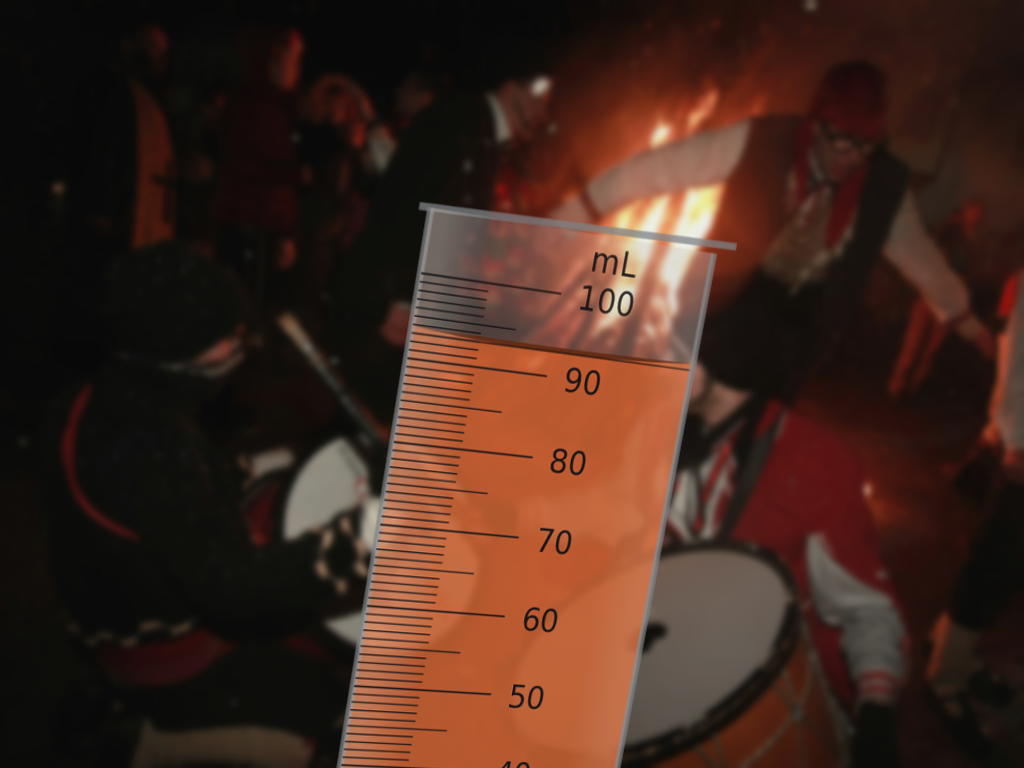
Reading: 93 mL
